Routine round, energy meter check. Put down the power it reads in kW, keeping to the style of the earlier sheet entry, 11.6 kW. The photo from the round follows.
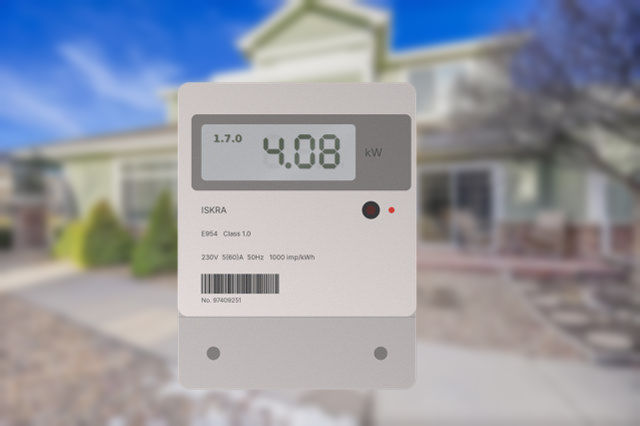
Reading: 4.08 kW
